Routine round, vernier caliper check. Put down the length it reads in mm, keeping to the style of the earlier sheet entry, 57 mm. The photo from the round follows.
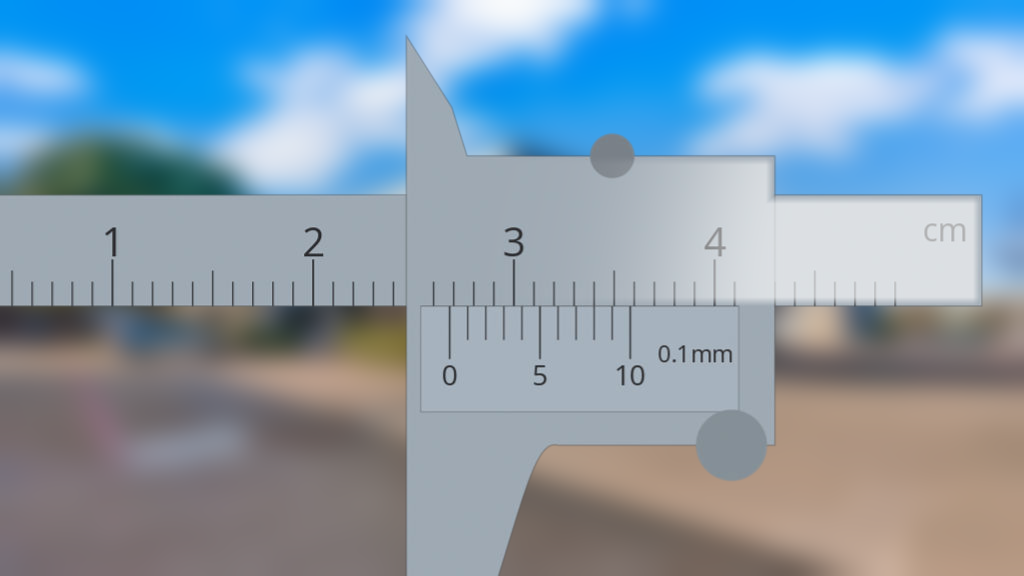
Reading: 26.8 mm
